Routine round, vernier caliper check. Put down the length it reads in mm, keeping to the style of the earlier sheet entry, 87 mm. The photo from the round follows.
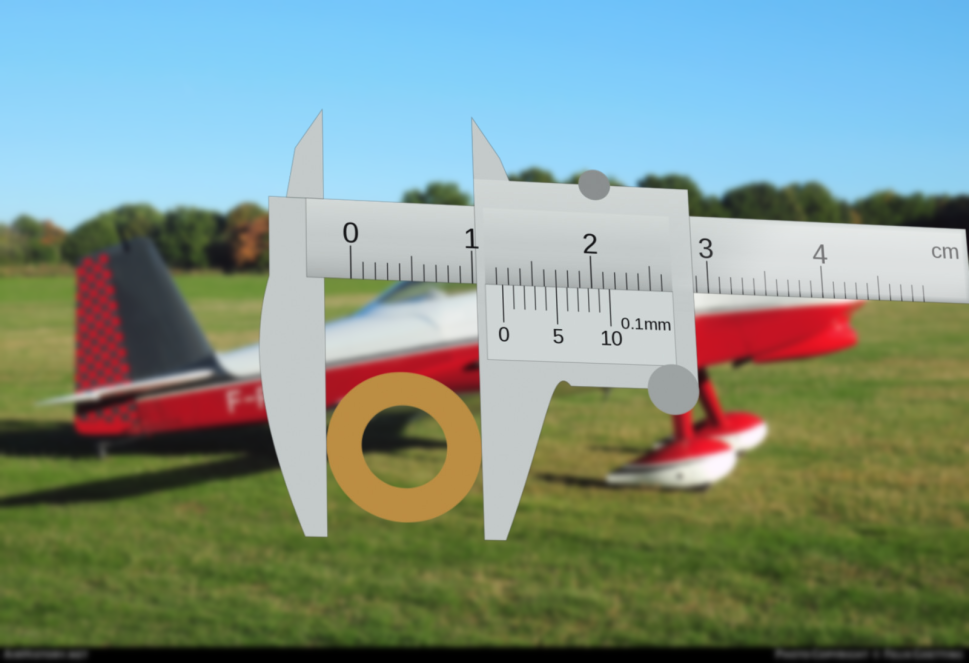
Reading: 12.5 mm
